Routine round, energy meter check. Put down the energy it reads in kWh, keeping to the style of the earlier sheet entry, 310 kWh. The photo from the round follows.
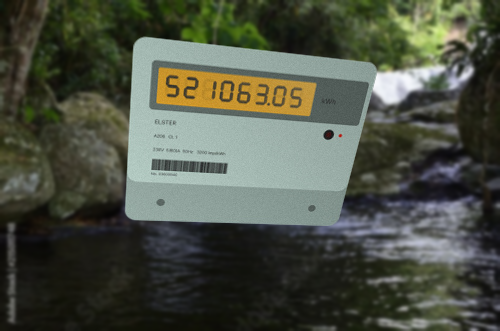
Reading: 521063.05 kWh
